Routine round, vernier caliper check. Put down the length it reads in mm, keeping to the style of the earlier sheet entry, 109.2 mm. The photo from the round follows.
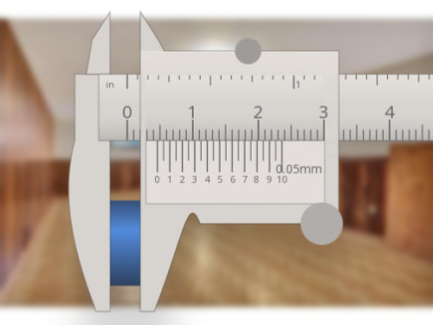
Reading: 4.6 mm
